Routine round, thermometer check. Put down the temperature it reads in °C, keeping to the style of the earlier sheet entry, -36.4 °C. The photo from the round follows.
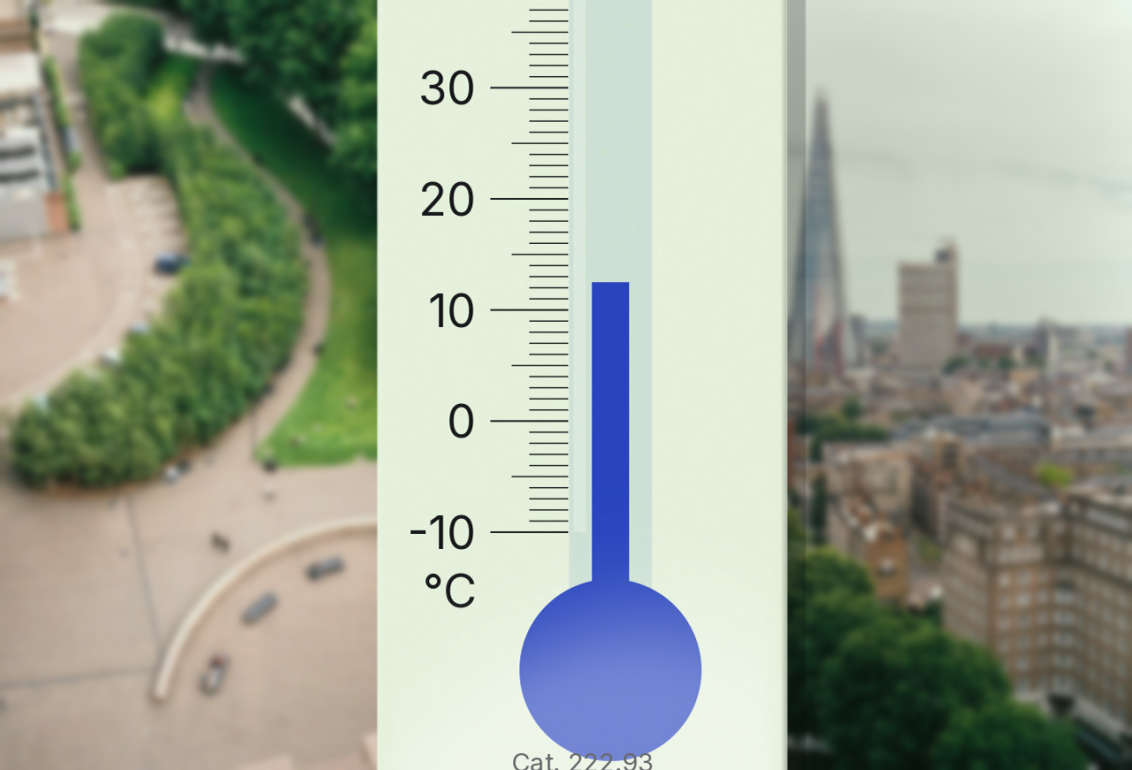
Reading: 12.5 °C
